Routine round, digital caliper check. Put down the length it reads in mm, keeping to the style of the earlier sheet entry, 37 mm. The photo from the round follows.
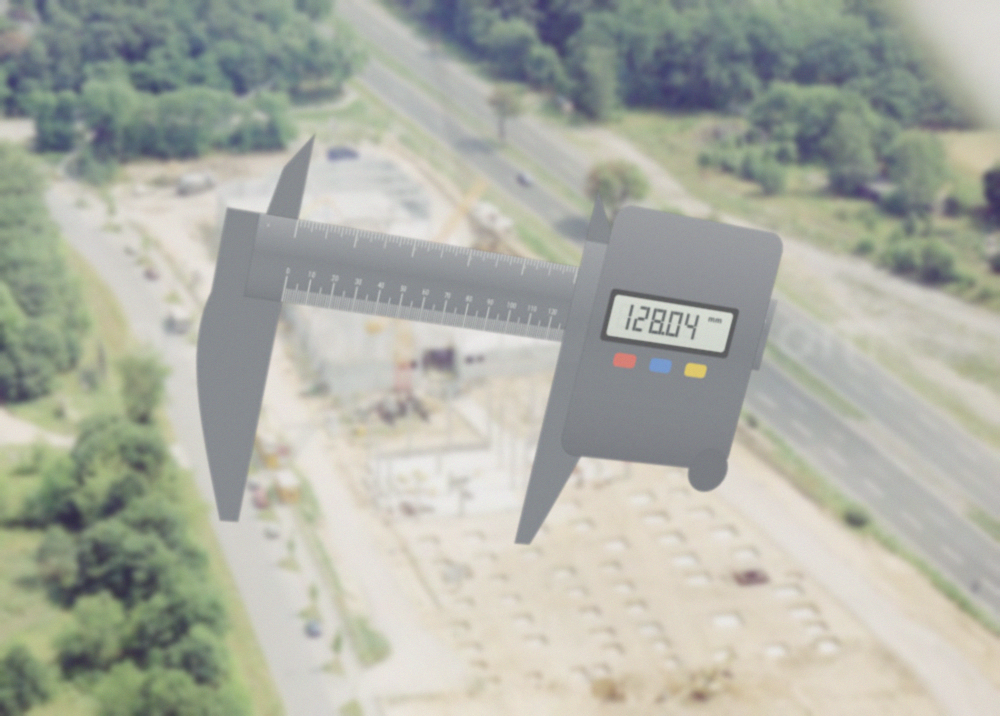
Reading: 128.04 mm
